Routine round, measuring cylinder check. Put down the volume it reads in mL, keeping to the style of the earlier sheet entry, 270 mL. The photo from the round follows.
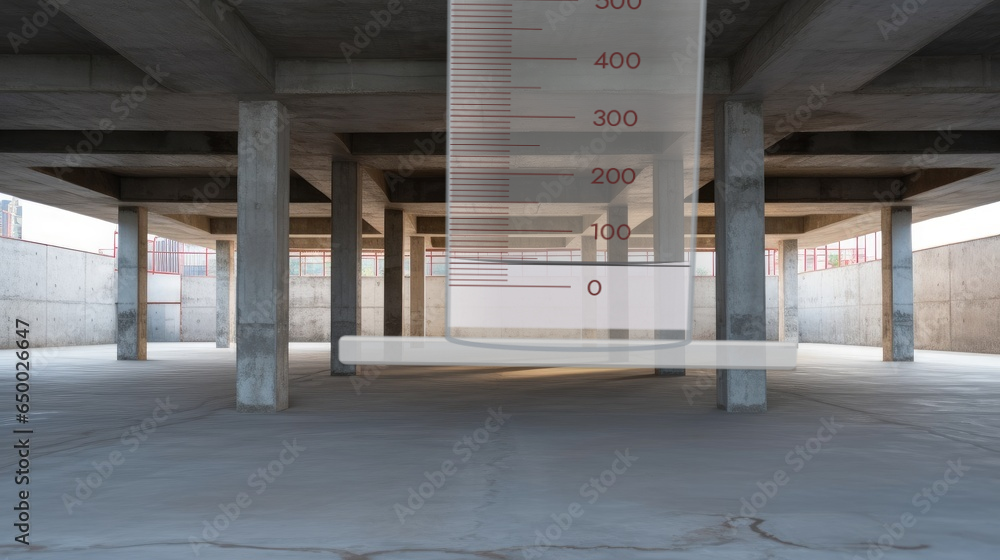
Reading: 40 mL
